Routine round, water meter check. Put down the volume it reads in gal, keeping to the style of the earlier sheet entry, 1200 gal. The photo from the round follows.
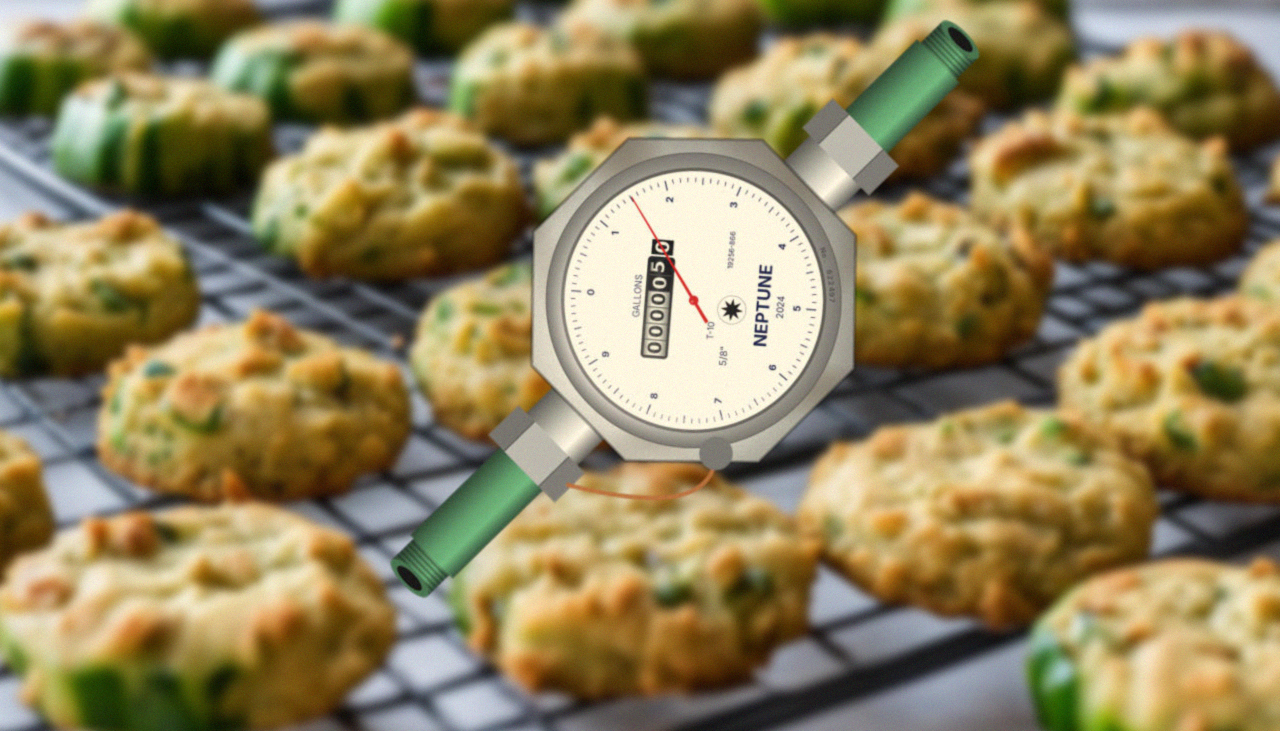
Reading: 51.5 gal
